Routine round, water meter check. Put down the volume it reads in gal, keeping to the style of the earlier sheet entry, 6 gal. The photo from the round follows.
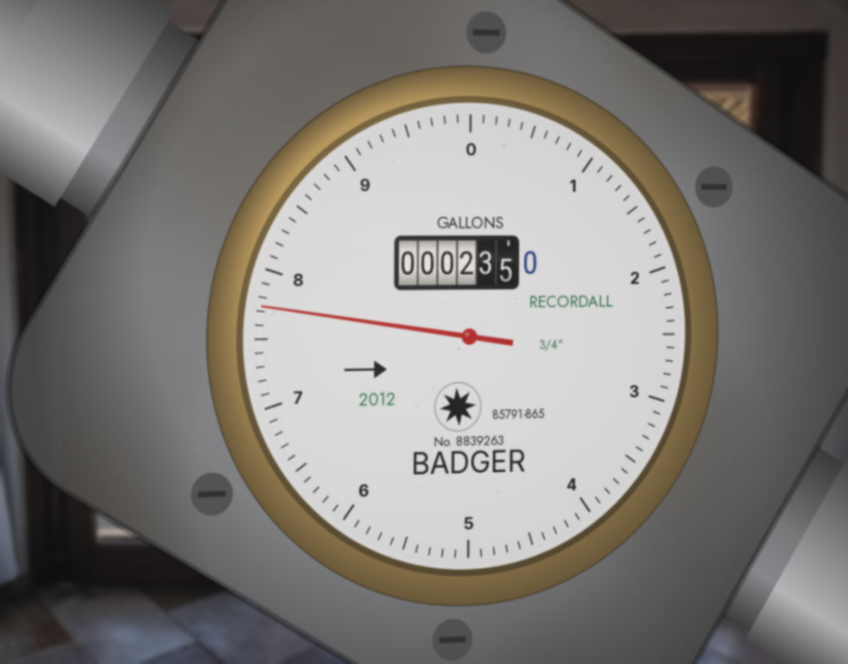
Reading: 2347.7 gal
